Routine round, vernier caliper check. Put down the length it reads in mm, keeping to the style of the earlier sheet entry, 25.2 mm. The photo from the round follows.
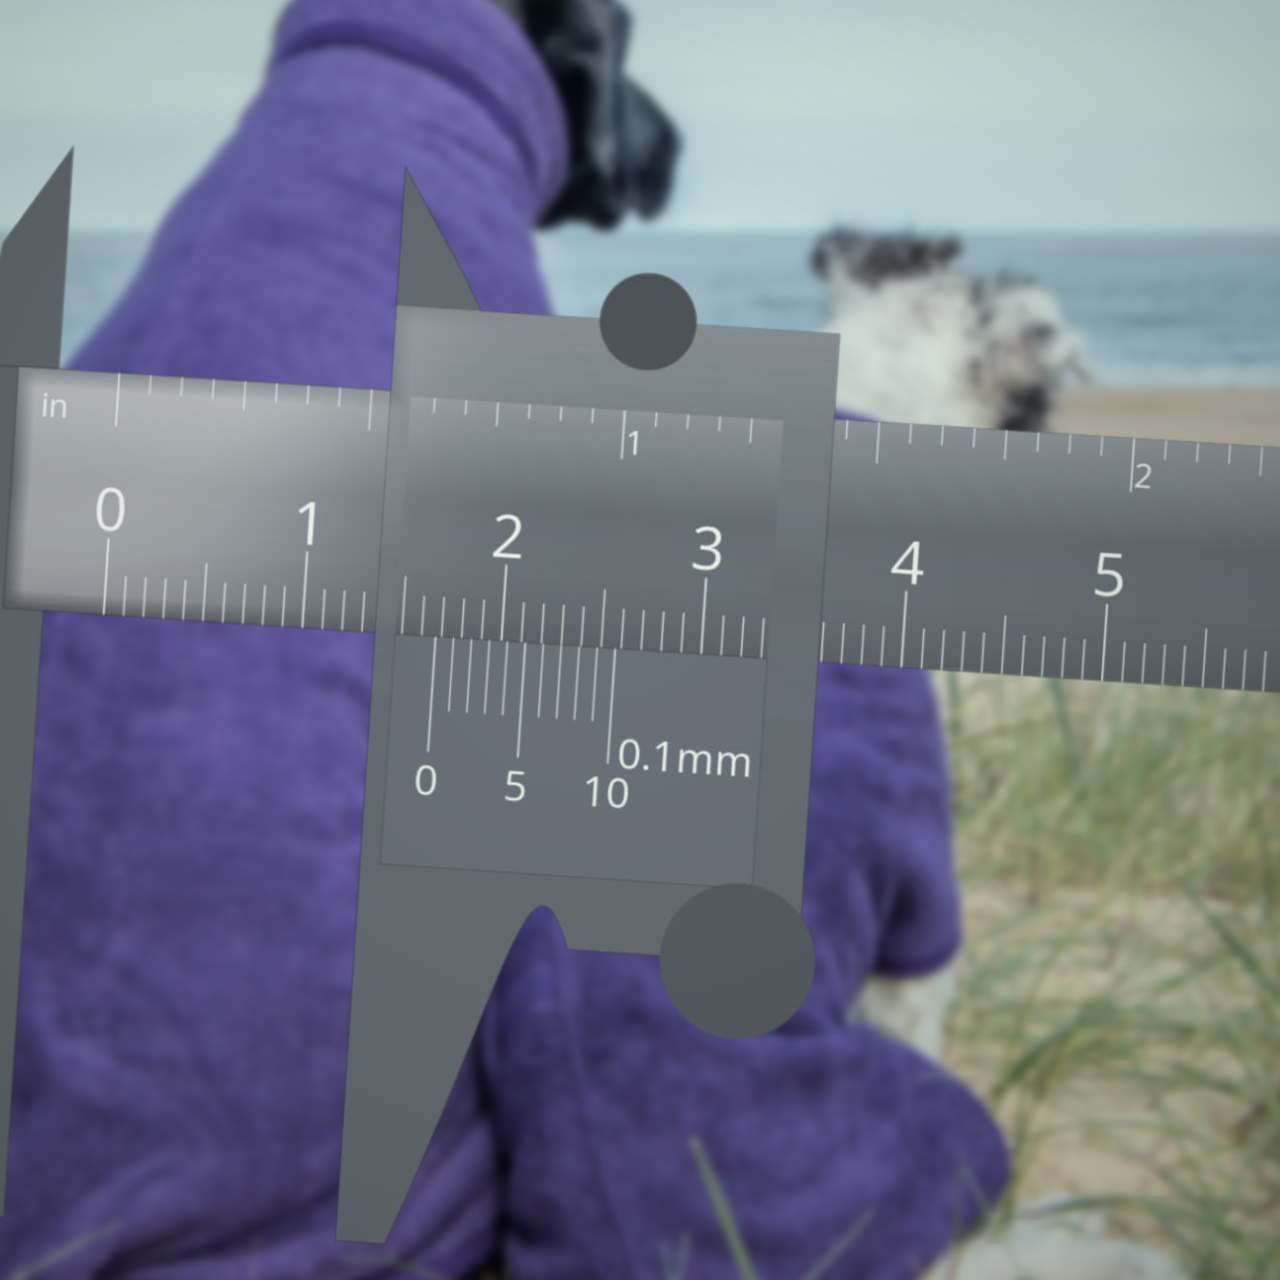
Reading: 16.7 mm
